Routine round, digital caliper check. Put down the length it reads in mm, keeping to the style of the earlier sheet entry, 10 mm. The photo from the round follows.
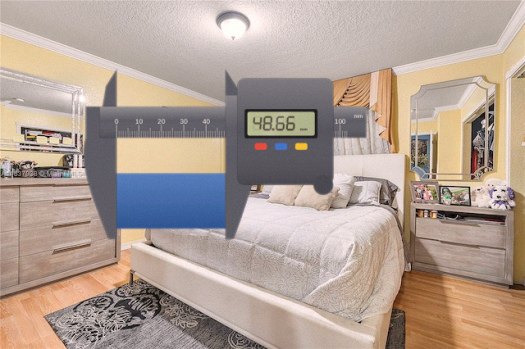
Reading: 48.66 mm
